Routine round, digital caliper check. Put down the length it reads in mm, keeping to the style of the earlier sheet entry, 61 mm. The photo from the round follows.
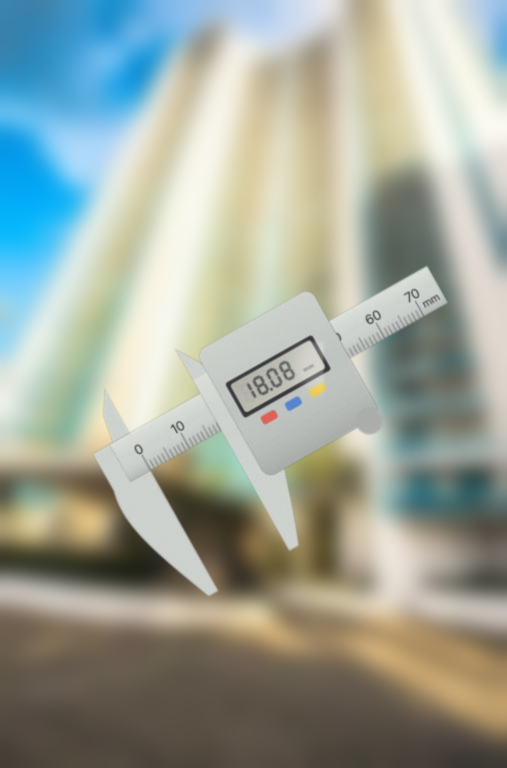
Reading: 18.08 mm
